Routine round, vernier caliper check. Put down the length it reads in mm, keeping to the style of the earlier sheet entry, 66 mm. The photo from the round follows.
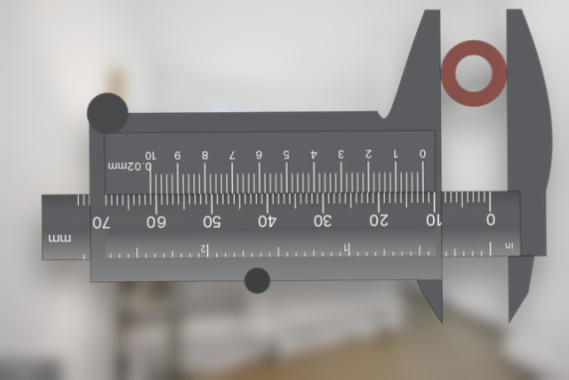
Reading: 12.0 mm
